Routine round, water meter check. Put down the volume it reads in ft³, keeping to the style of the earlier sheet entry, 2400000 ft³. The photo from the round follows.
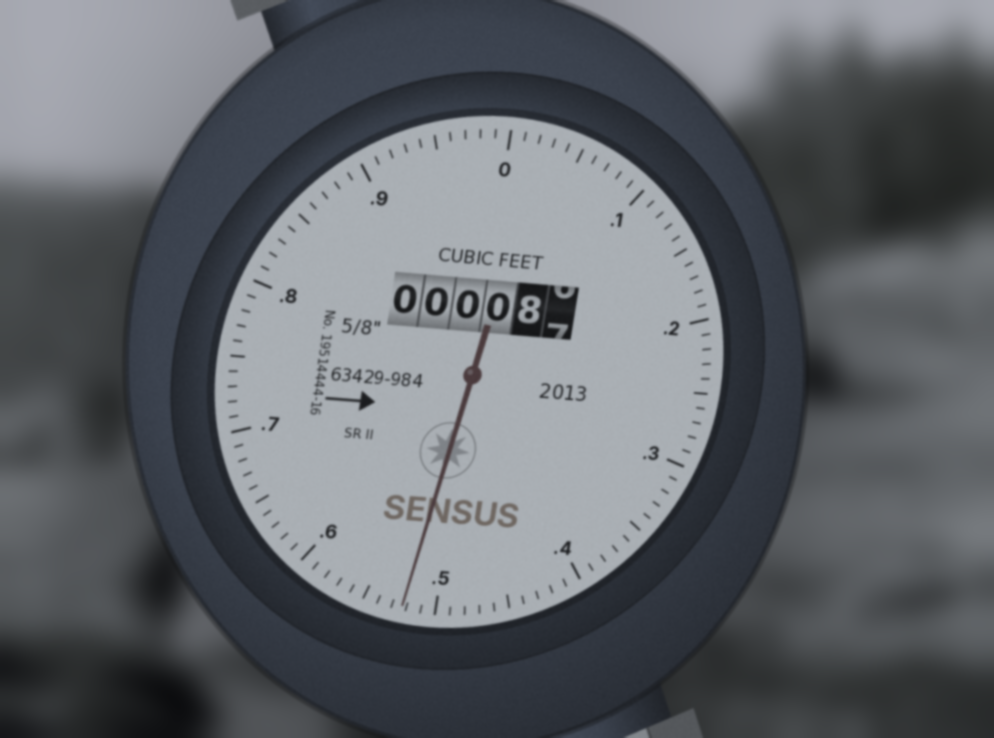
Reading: 86.52 ft³
